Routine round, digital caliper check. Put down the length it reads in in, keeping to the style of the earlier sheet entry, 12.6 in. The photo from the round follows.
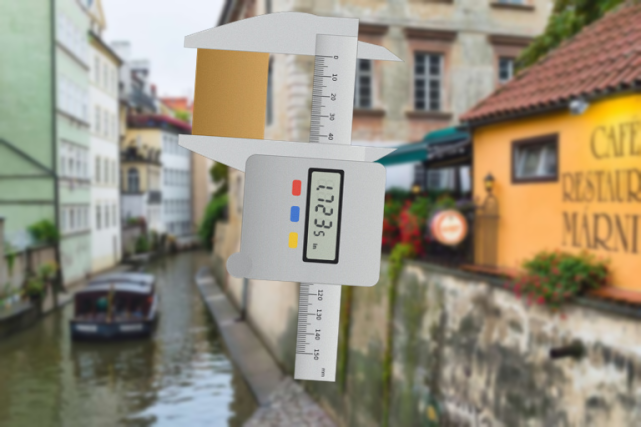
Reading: 1.7235 in
